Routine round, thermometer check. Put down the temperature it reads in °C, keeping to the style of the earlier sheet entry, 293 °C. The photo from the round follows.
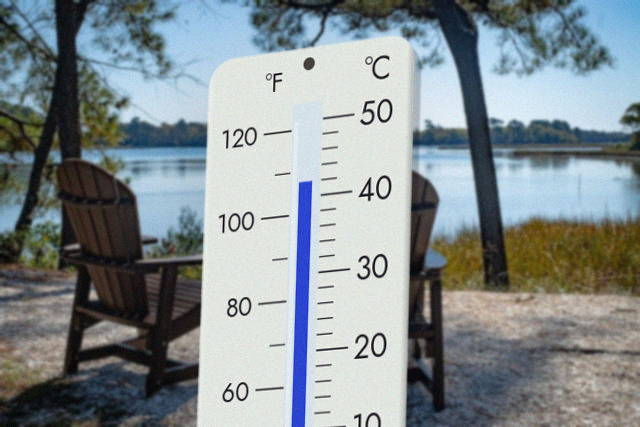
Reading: 42 °C
